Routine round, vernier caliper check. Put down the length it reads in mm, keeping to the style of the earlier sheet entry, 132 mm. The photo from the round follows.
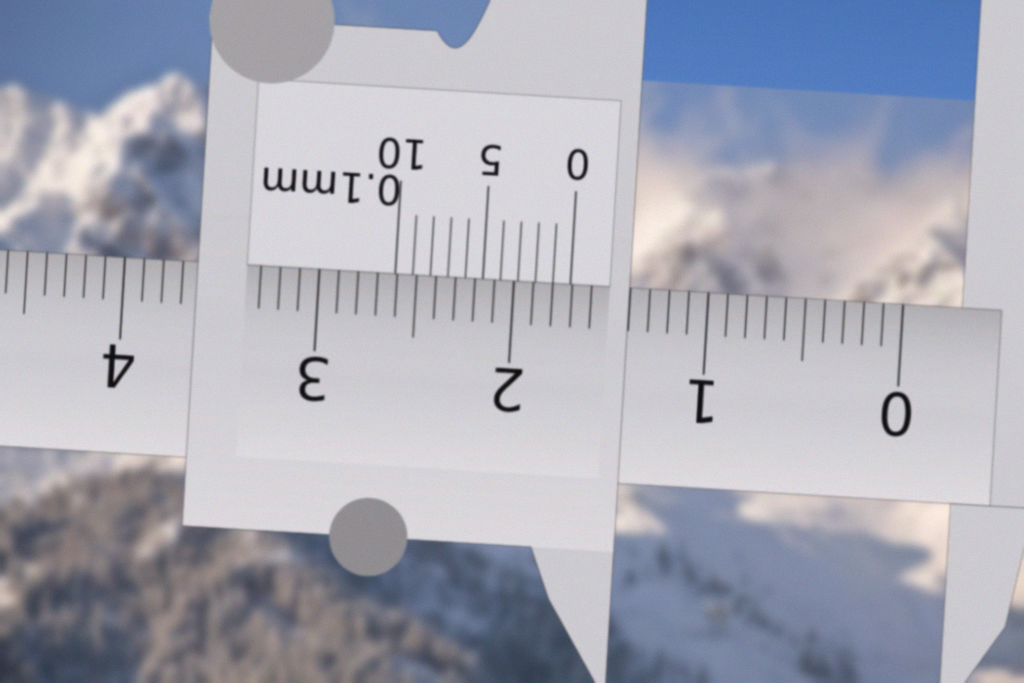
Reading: 17.1 mm
